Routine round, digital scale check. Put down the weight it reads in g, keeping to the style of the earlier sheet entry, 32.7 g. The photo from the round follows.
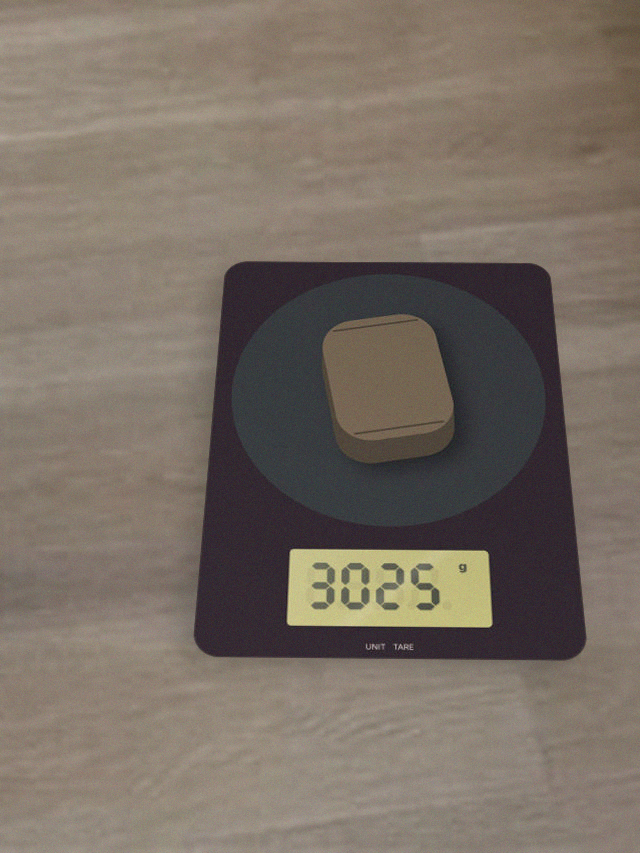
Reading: 3025 g
